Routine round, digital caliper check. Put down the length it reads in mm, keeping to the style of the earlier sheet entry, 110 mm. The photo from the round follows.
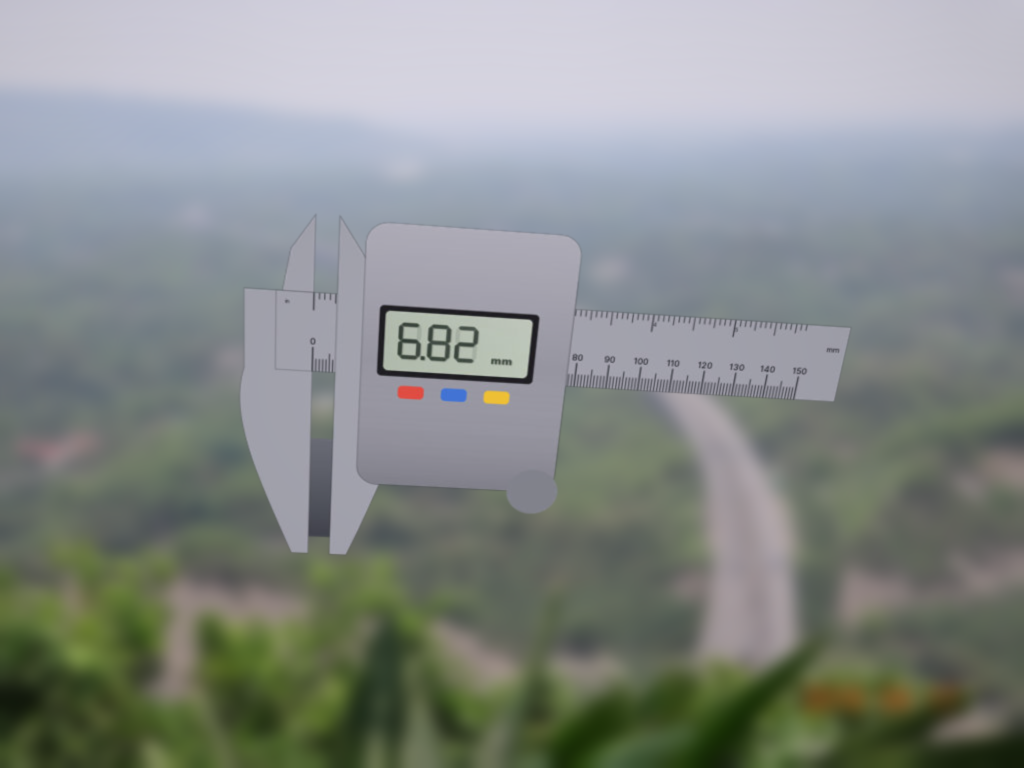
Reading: 6.82 mm
